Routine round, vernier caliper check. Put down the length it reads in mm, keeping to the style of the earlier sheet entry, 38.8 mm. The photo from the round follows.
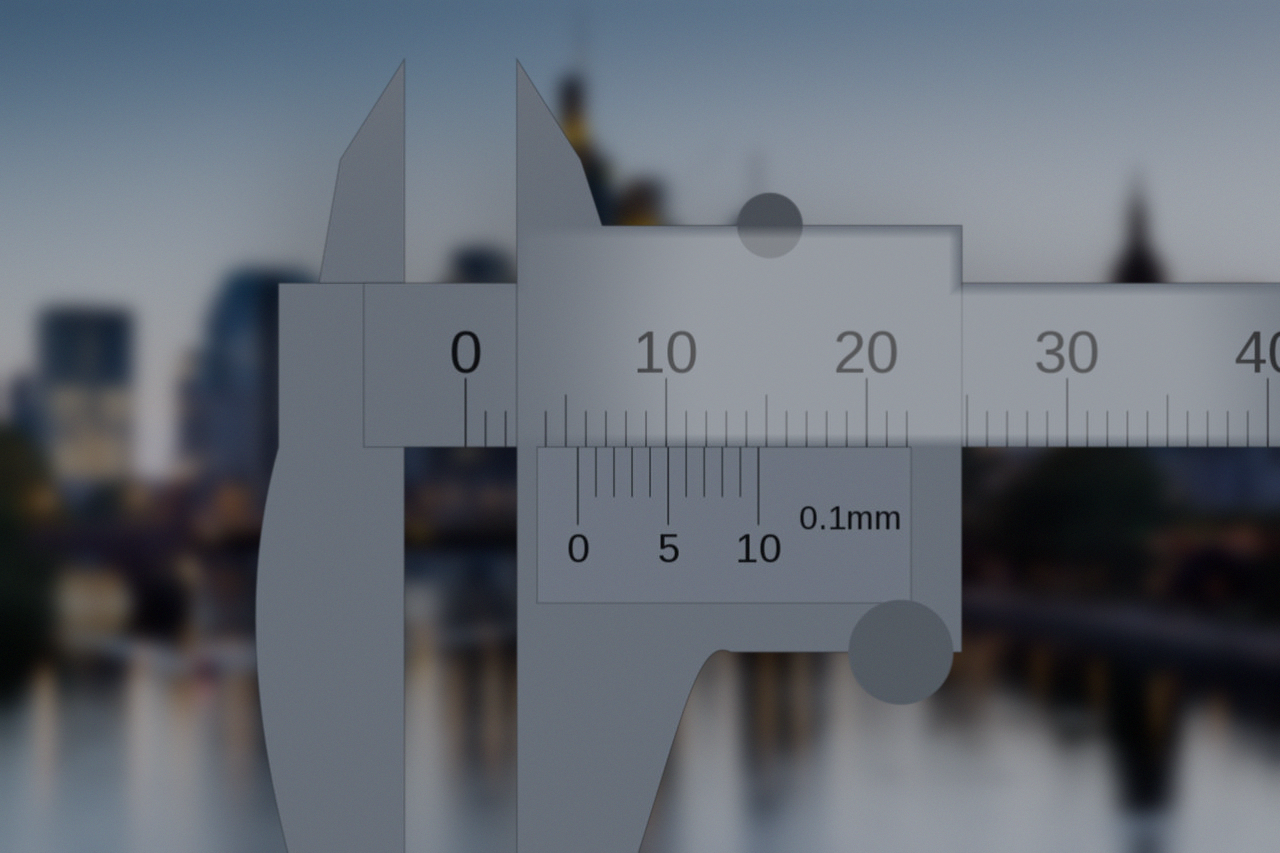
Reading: 5.6 mm
